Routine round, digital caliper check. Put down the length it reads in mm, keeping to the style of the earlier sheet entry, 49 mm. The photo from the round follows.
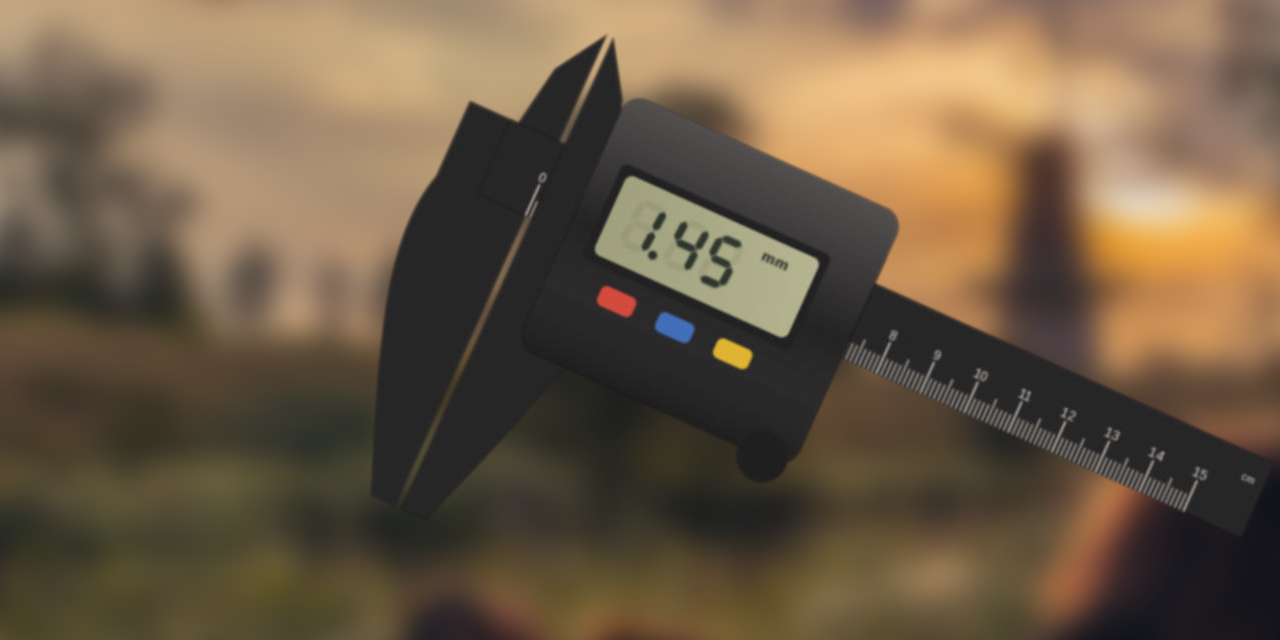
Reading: 1.45 mm
